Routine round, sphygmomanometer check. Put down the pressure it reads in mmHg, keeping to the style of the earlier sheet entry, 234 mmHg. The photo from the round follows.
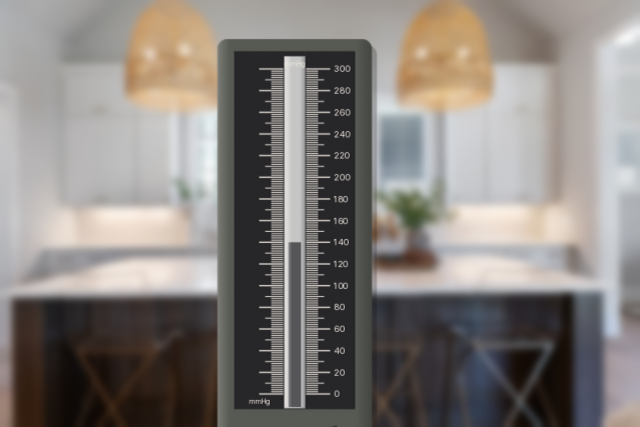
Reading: 140 mmHg
